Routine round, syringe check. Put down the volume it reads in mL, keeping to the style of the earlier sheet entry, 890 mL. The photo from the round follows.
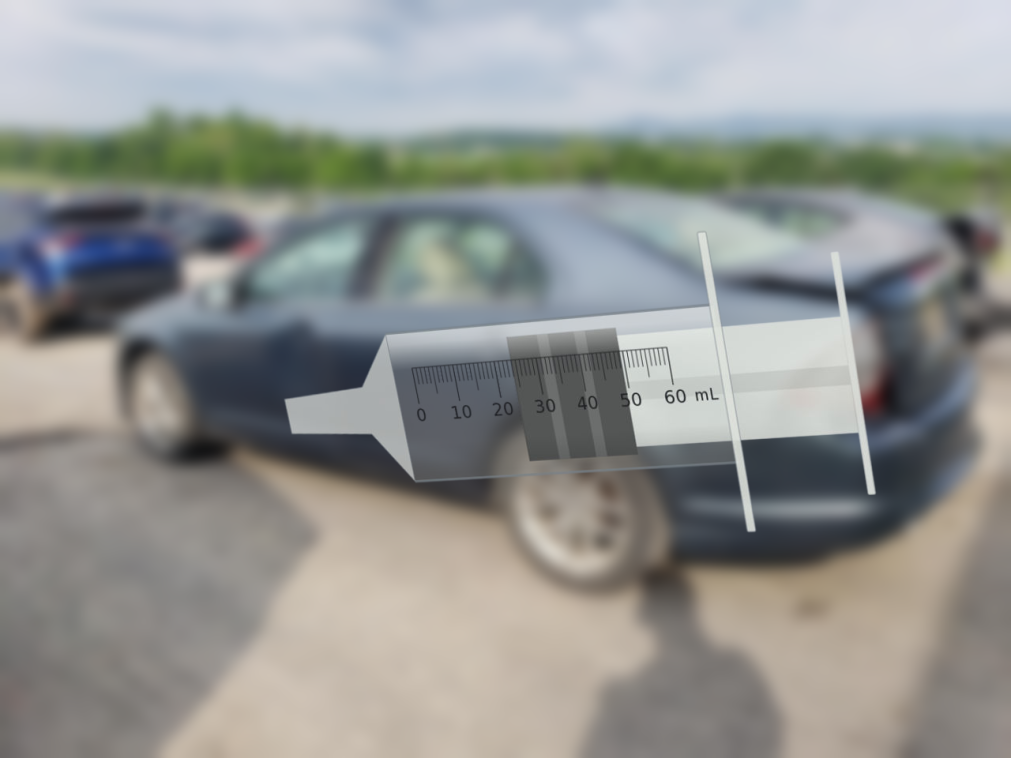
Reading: 24 mL
